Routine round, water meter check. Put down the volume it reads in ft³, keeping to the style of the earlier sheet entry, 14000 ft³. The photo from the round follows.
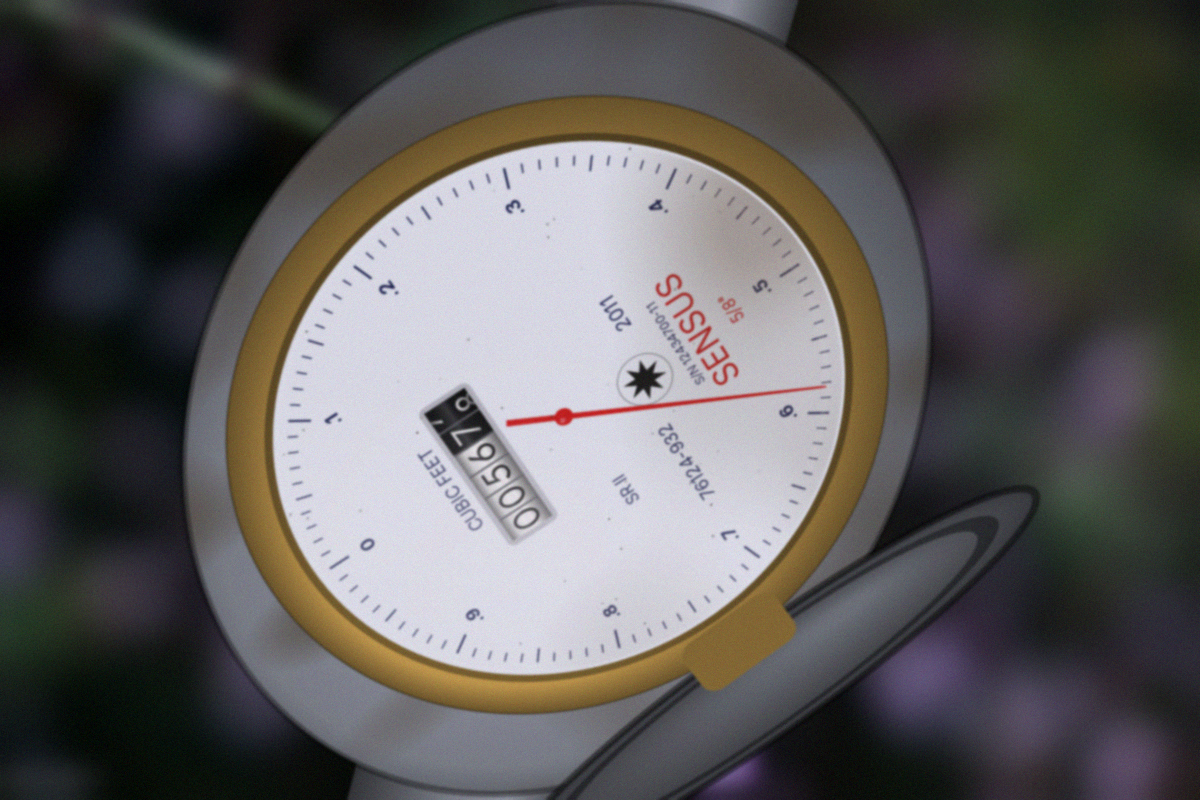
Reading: 5677.58 ft³
